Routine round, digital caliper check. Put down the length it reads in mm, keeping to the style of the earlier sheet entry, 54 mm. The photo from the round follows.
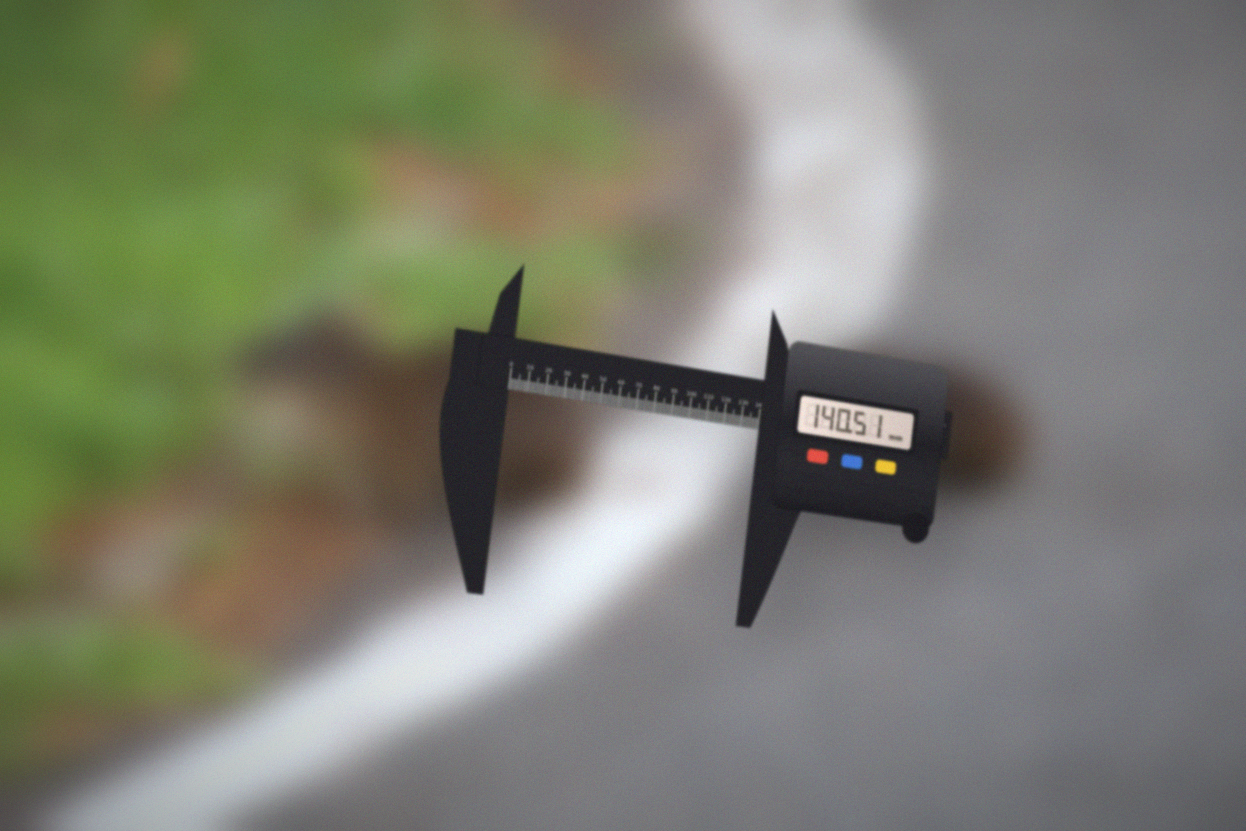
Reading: 140.51 mm
